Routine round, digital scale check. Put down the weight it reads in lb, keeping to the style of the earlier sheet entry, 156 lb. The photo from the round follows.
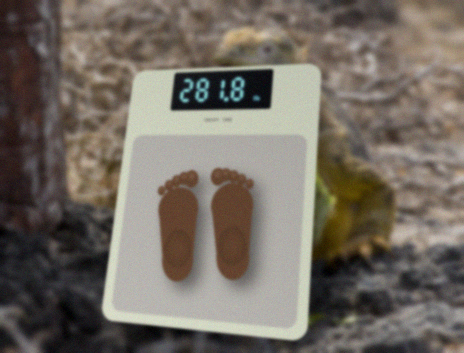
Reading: 281.8 lb
